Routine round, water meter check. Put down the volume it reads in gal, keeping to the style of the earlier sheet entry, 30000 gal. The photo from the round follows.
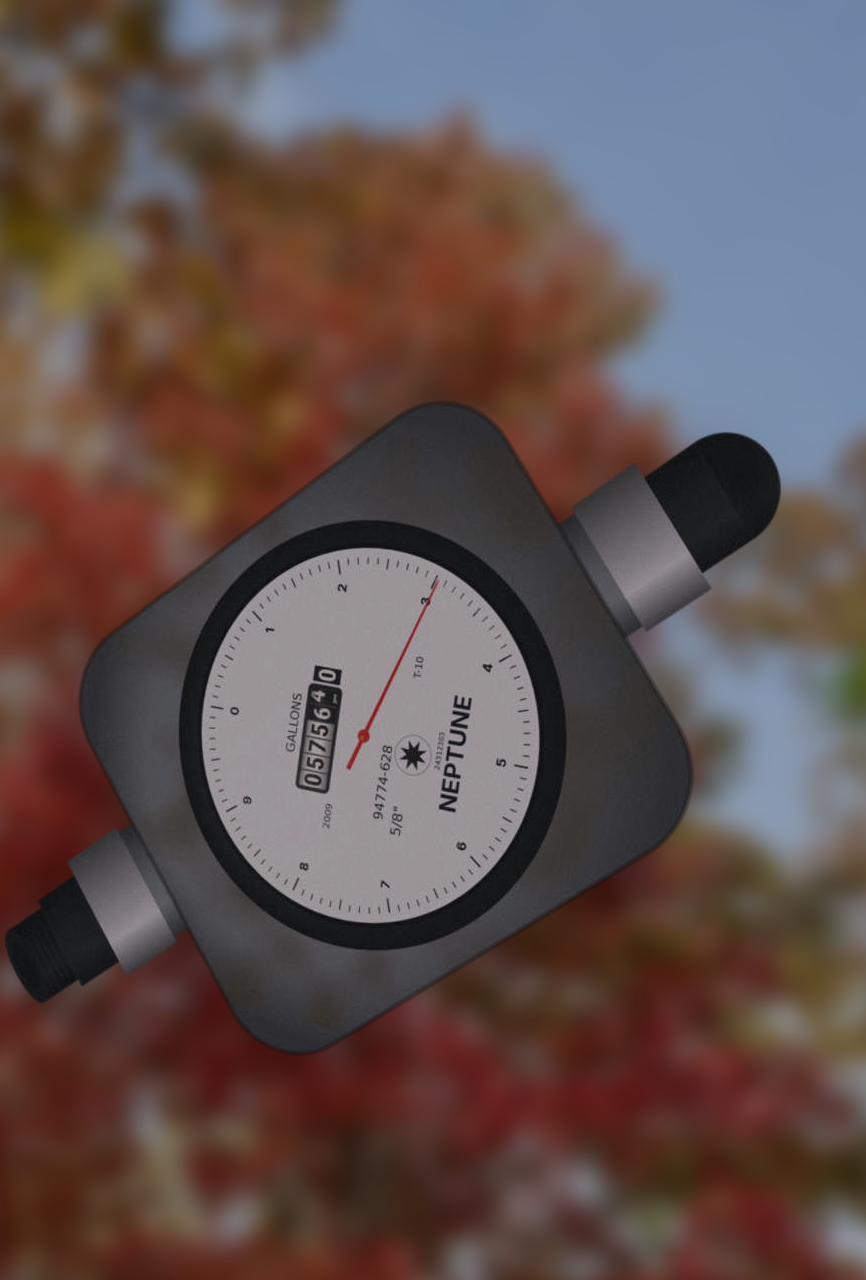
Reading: 575643.0 gal
